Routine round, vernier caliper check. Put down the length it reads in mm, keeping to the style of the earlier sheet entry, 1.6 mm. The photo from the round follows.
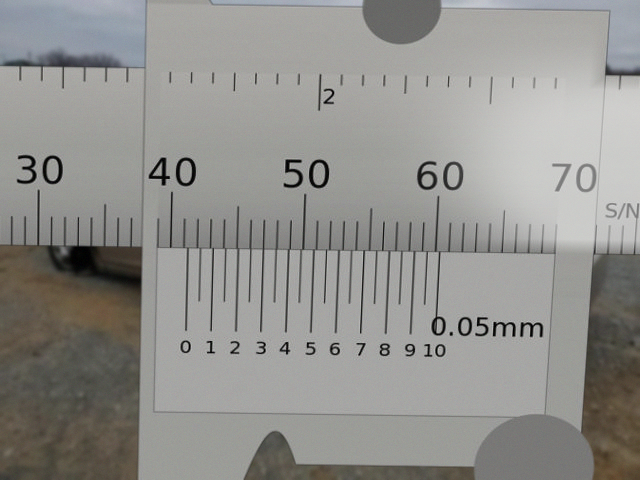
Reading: 41.3 mm
